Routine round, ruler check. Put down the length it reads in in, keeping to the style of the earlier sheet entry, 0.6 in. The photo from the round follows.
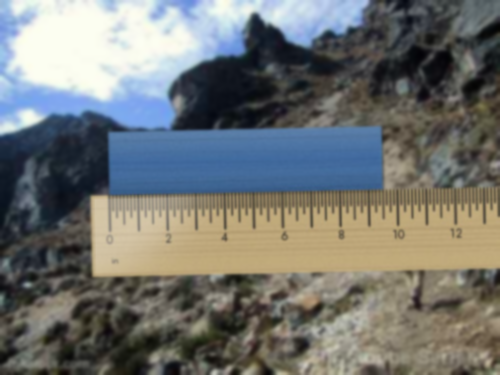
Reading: 9.5 in
